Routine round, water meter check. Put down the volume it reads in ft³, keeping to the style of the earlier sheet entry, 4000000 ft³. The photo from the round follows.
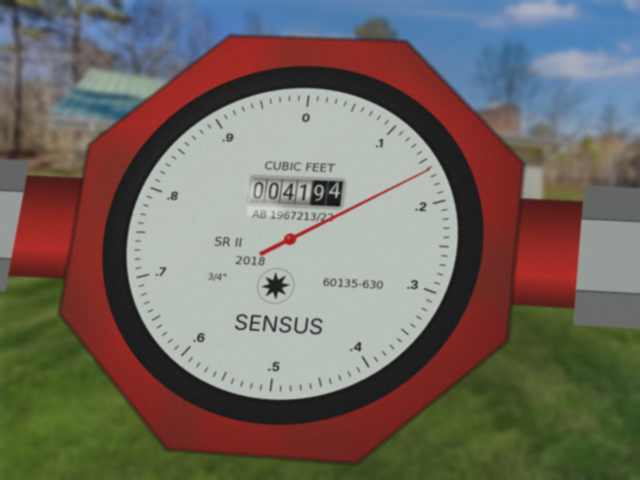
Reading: 4194.16 ft³
